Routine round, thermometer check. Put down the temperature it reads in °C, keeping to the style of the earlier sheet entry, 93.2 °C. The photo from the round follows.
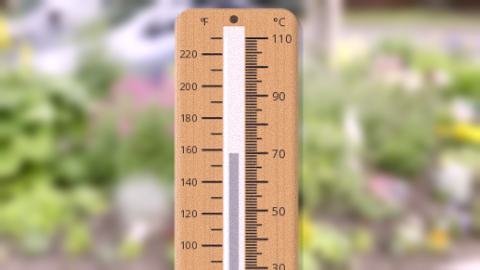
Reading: 70 °C
